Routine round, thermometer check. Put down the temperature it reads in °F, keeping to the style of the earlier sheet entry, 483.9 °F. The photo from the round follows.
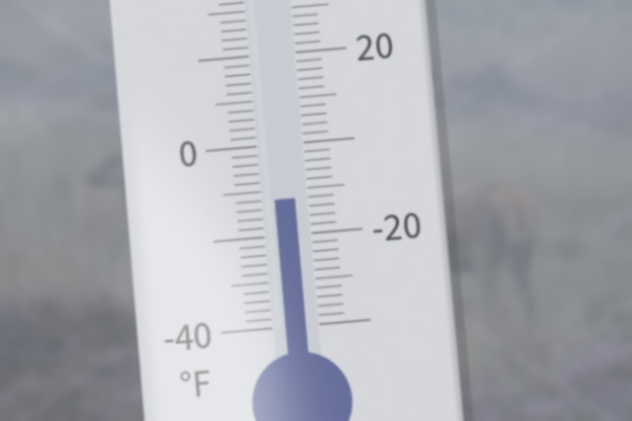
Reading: -12 °F
